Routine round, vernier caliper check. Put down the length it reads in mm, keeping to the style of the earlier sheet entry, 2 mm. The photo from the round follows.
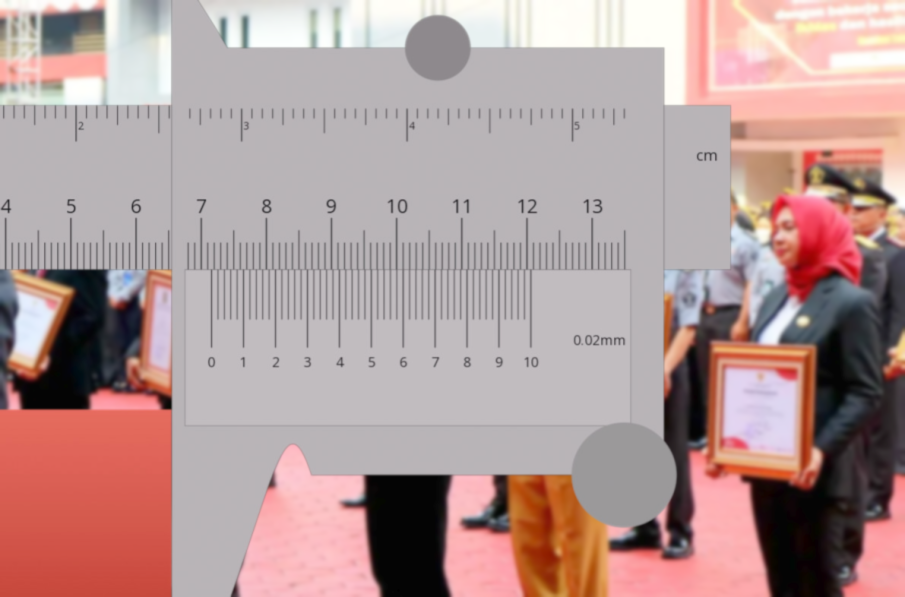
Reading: 71.6 mm
